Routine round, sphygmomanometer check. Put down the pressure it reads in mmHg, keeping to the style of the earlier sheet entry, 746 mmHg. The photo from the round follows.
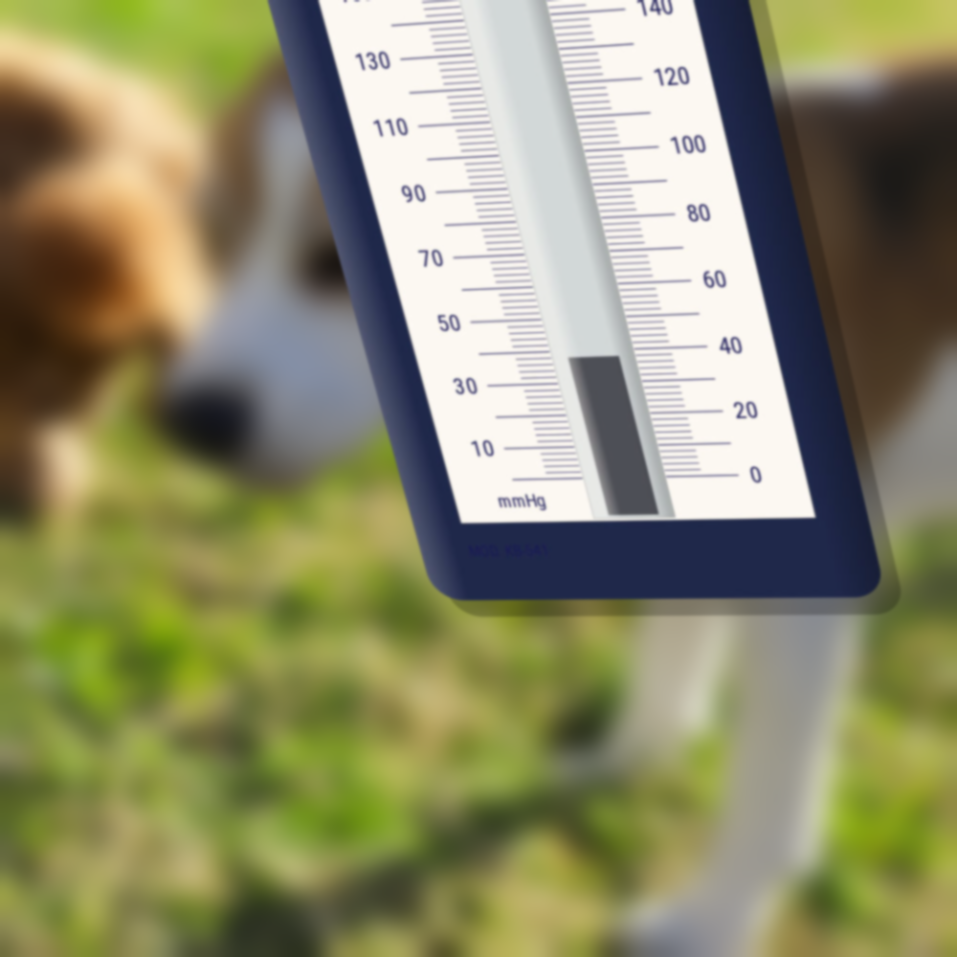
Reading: 38 mmHg
